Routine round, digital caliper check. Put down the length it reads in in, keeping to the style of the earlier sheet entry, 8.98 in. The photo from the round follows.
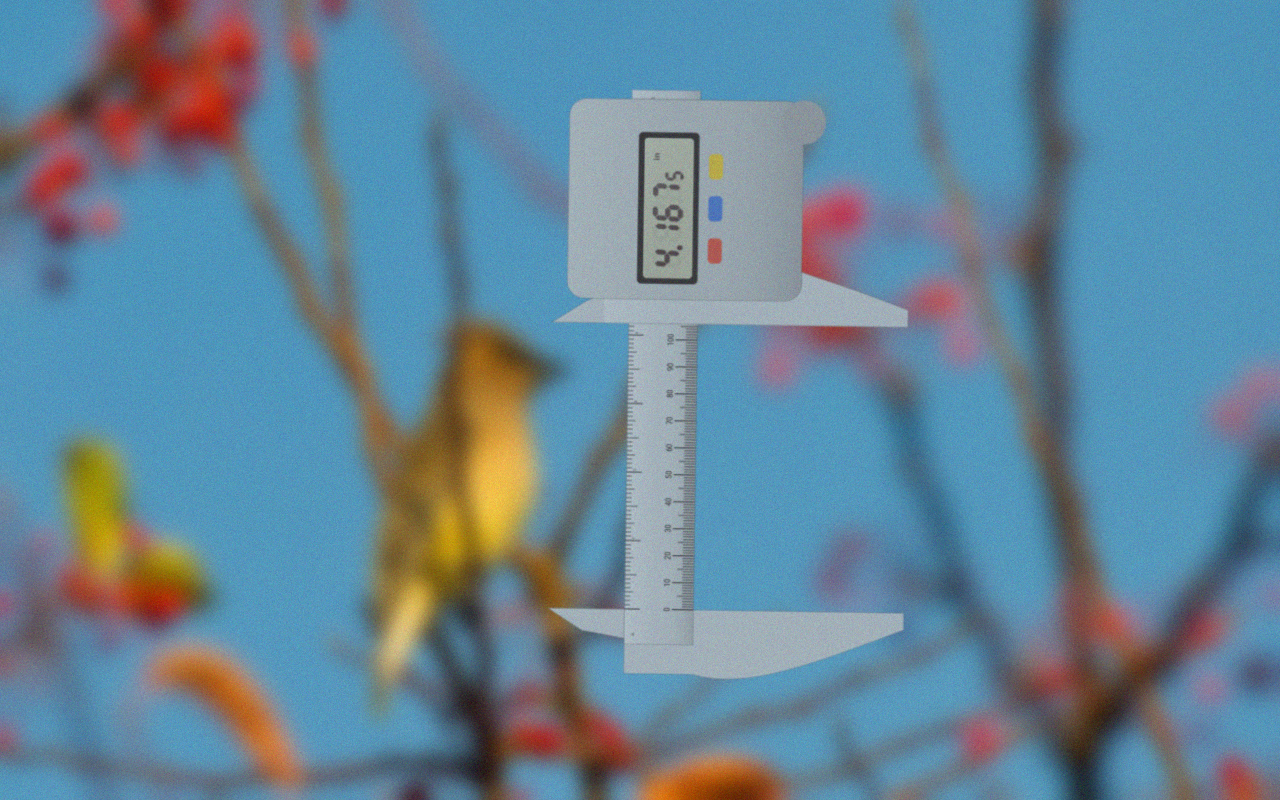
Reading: 4.1675 in
